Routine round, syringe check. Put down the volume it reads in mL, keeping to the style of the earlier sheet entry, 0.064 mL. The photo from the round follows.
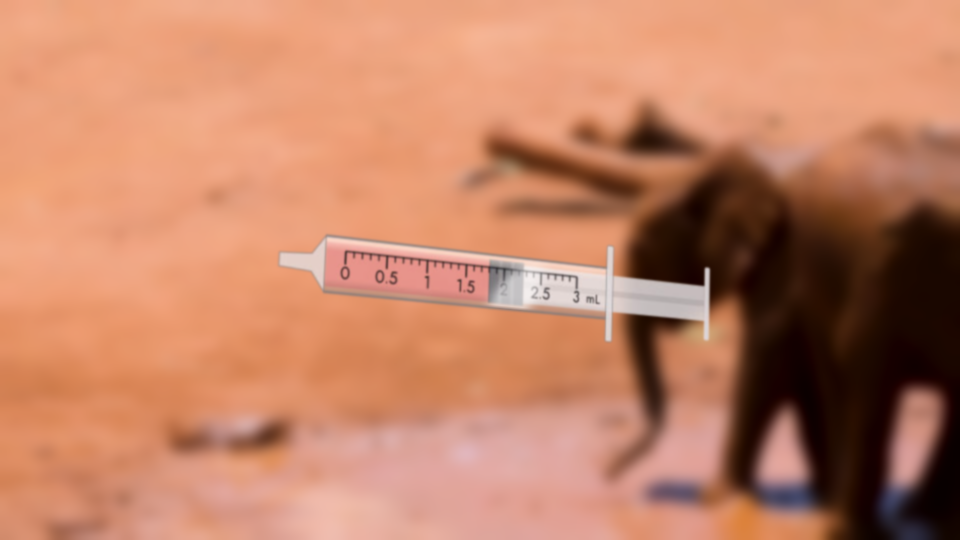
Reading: 1.8 mL
